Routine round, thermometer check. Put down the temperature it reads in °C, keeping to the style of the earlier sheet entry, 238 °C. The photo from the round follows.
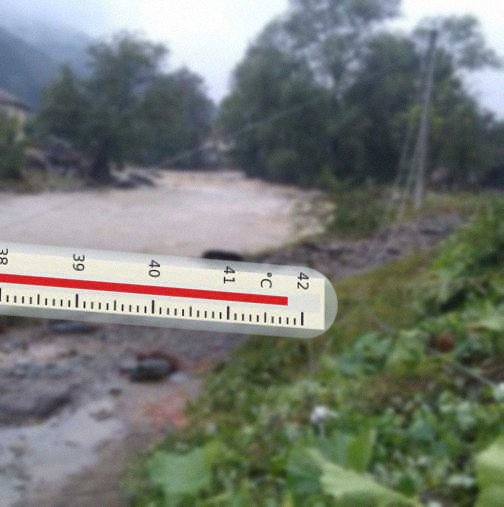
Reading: 41.8 °C
